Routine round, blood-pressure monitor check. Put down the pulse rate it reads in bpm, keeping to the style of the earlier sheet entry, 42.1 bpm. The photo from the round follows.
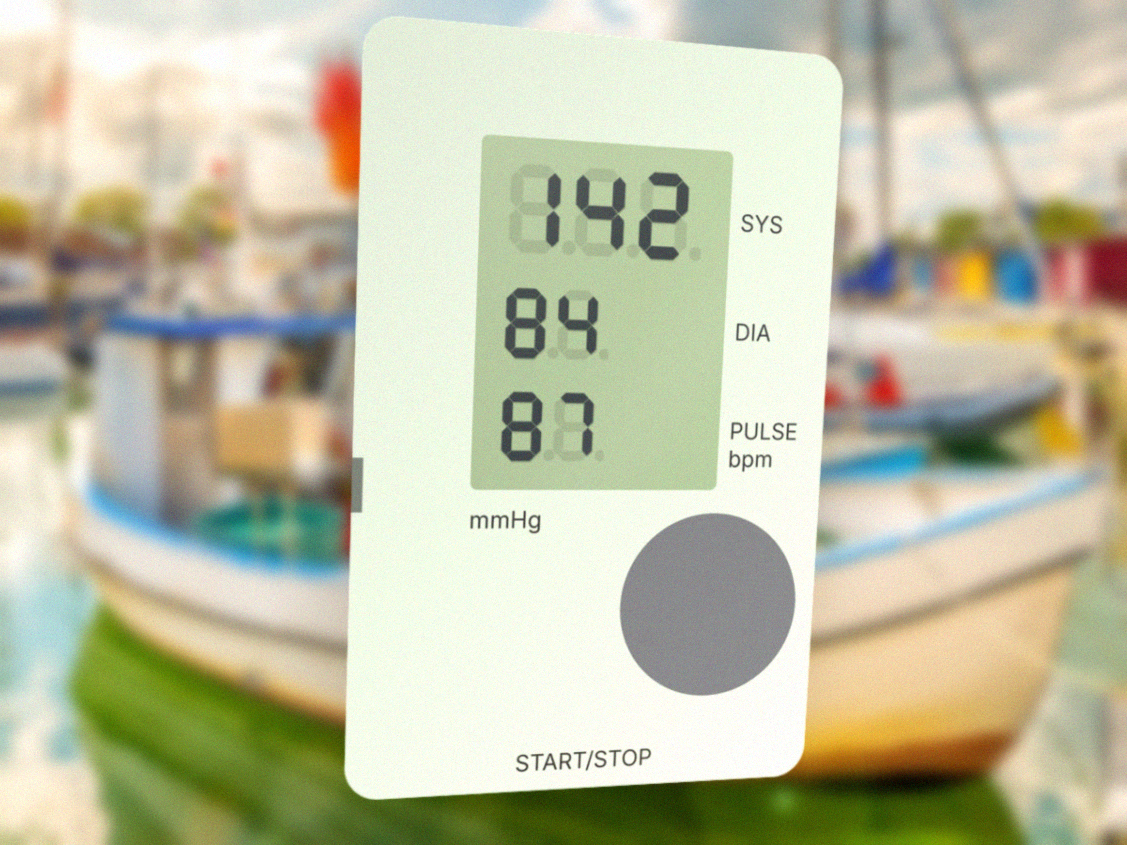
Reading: 87 bpm
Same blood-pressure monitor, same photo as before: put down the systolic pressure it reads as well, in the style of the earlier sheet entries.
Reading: 142 mmHg
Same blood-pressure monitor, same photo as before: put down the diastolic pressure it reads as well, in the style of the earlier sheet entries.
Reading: 84 mmHg
